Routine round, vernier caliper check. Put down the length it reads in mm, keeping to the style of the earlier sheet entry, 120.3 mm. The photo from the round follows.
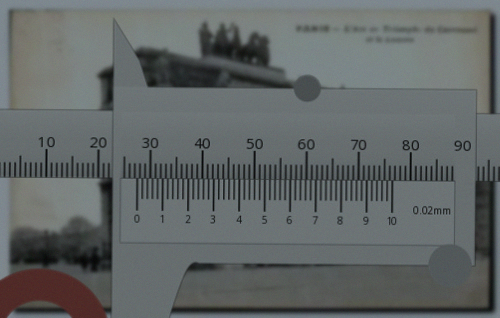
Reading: 27.5 mm
